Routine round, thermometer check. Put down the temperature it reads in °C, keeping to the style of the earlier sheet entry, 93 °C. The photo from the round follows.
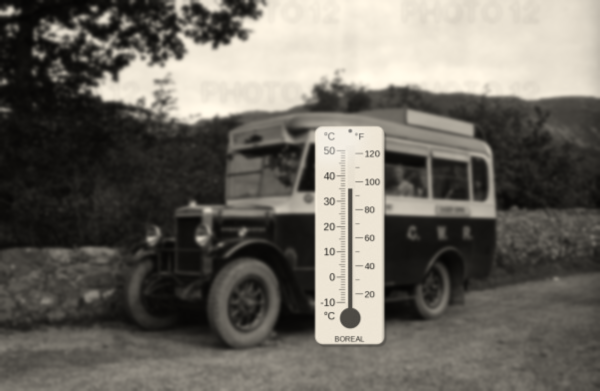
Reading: 35 °C
